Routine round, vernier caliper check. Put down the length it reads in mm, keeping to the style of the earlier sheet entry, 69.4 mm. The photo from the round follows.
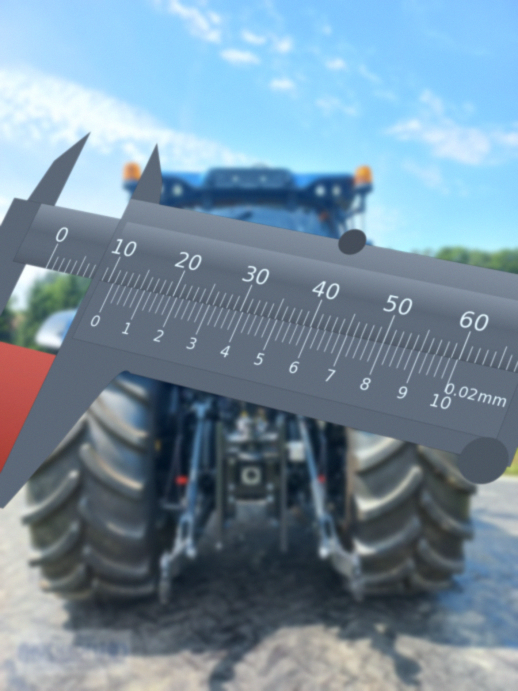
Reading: 10.8 mm
